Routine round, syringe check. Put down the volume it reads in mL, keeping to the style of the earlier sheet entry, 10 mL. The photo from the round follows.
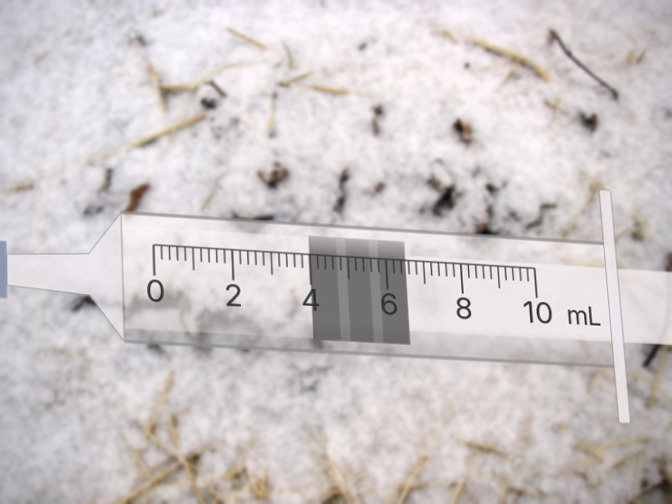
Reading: 4 mL
